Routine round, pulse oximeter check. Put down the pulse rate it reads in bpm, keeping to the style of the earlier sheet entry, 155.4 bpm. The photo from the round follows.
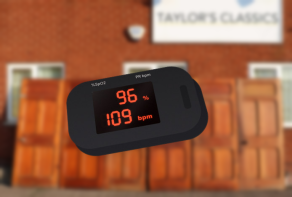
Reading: 109 bpm
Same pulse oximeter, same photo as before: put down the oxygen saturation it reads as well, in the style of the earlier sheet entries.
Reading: 96 %
